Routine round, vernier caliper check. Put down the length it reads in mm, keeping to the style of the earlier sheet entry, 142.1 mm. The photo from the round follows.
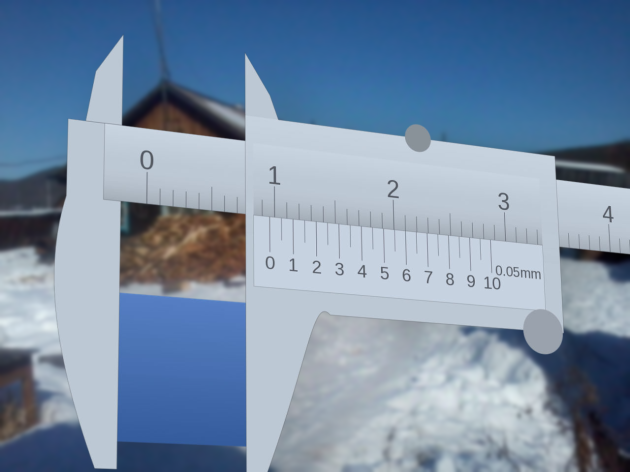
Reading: 9.6 mm
